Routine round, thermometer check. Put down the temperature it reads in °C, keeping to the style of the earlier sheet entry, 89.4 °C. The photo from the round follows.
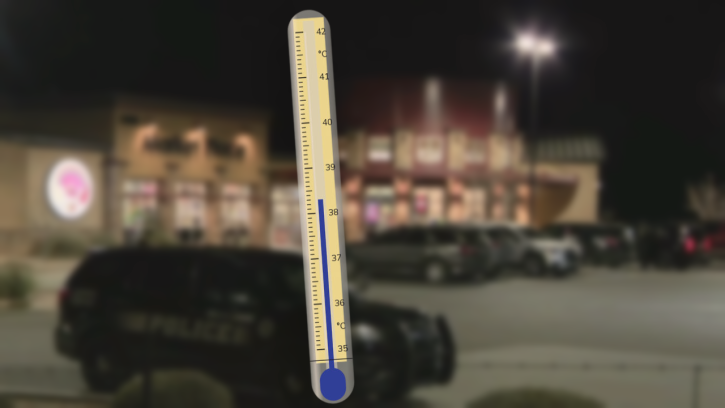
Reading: 38.3 °C
